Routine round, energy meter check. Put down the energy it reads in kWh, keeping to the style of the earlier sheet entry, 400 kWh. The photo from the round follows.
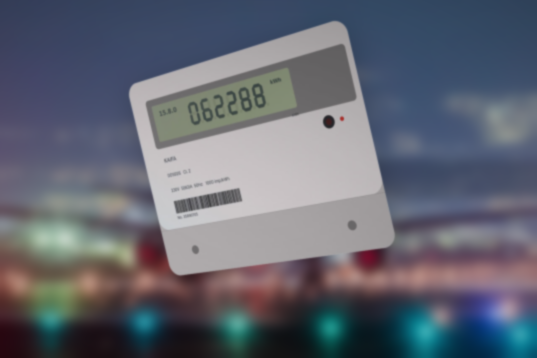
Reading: 62288 kWh
